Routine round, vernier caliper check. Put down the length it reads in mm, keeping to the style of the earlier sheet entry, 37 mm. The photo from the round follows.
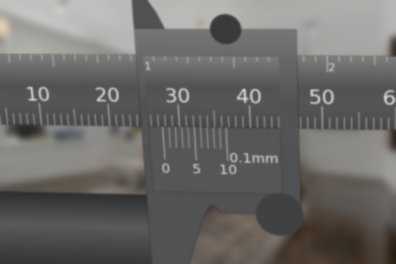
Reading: 27.6 mm
